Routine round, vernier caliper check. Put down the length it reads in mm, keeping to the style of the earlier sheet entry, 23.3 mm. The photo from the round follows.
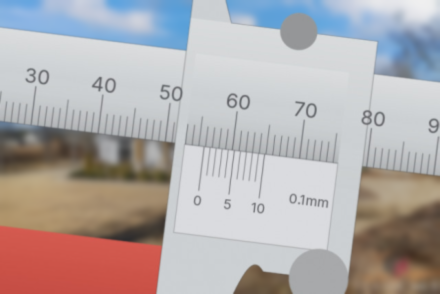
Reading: 55.8 mm
